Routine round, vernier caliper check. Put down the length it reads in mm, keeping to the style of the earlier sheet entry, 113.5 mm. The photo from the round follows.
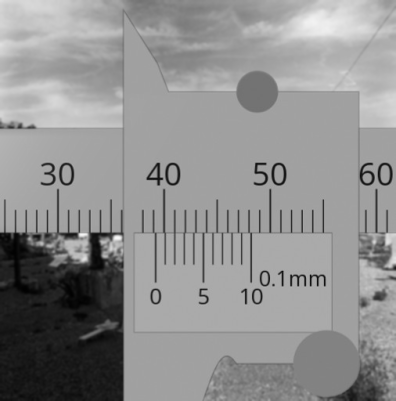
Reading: 39.2 mm
